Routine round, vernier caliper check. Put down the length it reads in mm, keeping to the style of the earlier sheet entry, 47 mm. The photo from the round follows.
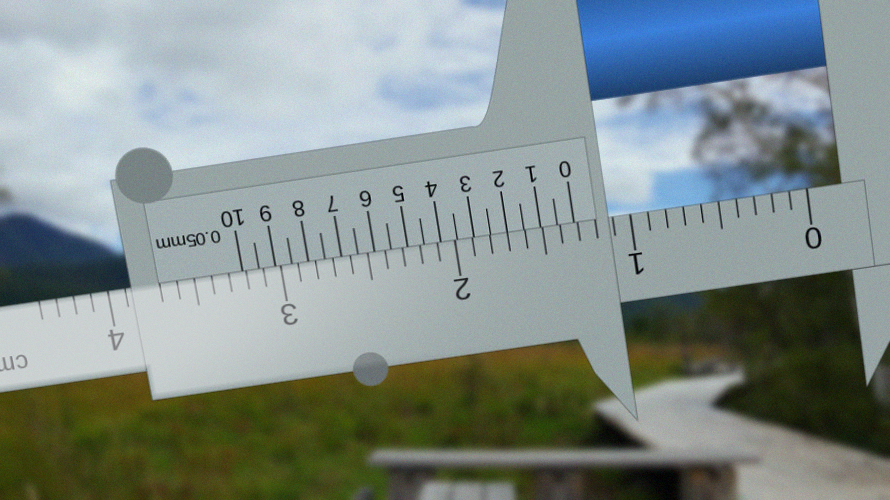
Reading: 13.2 mm
